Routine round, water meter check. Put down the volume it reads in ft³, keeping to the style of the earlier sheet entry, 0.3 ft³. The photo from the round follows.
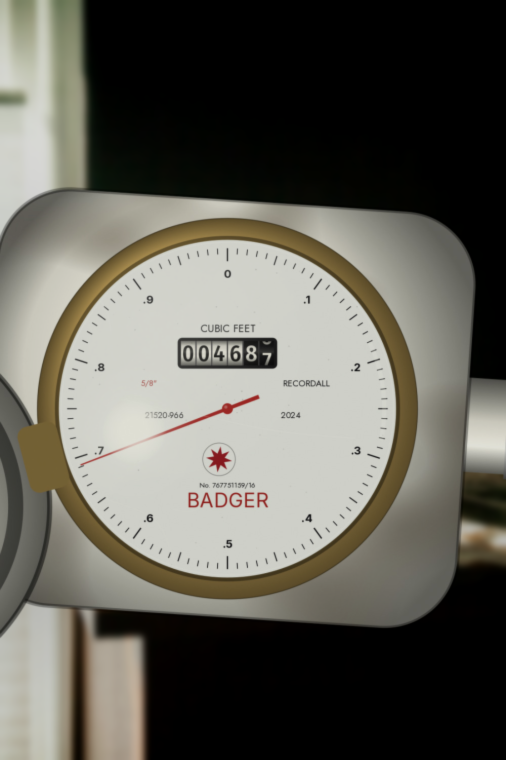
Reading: 4686.69 ft³
